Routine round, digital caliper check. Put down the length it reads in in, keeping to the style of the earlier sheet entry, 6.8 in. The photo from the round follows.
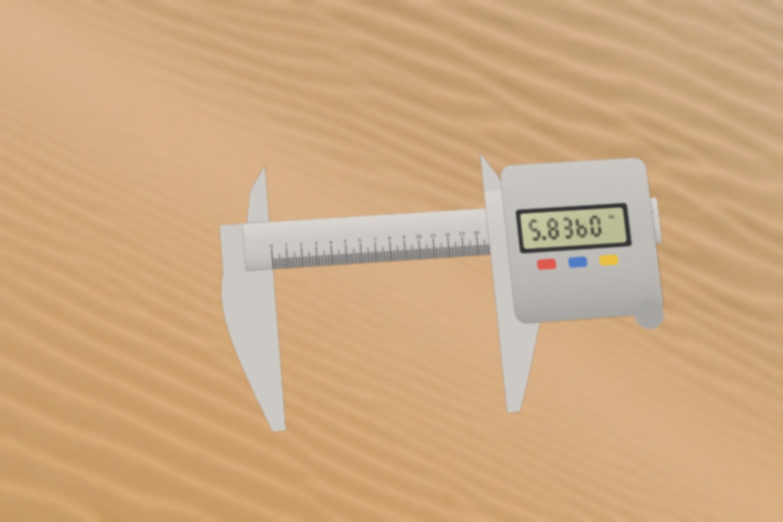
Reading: 5.8360 in
